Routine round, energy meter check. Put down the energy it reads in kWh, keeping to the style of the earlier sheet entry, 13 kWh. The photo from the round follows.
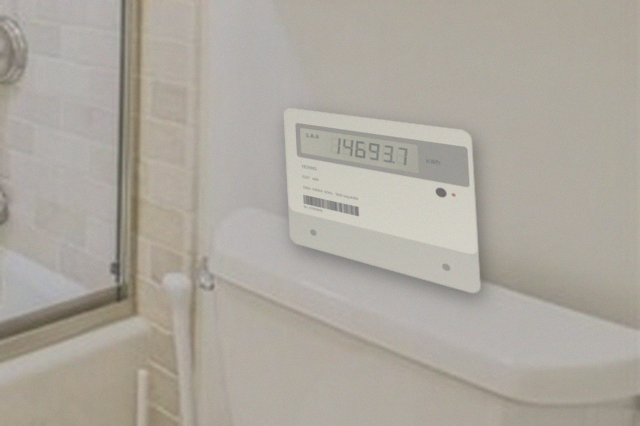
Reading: 14693.7 kWh
